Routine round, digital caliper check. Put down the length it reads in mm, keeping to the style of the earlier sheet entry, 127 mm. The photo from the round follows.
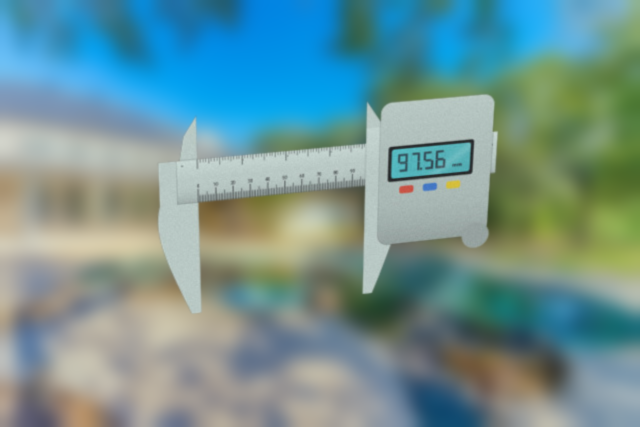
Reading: 97.56 mm
